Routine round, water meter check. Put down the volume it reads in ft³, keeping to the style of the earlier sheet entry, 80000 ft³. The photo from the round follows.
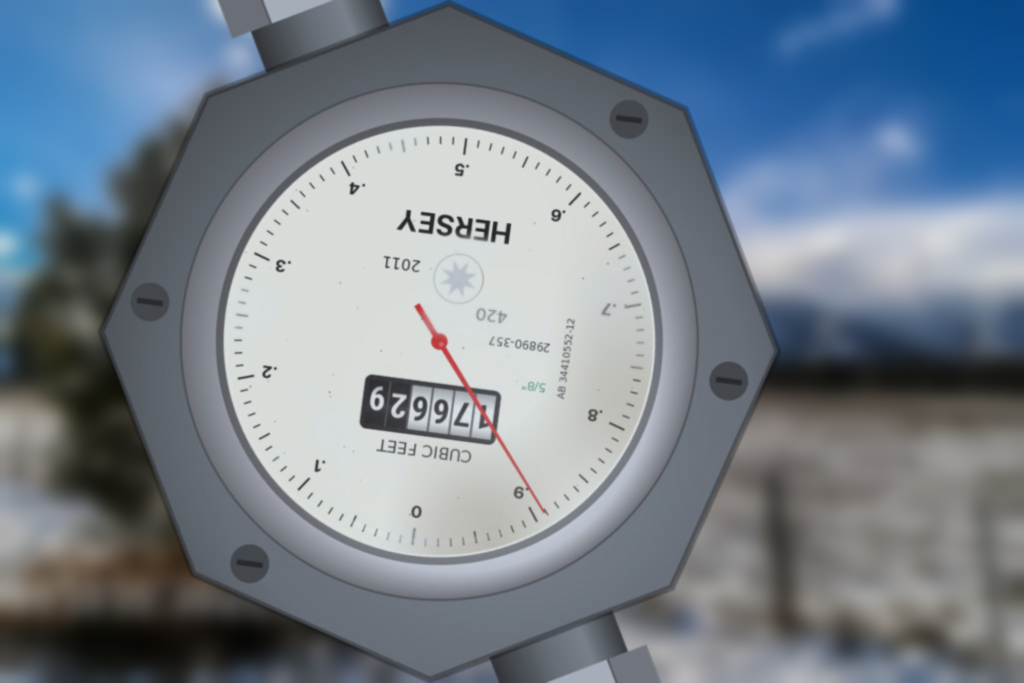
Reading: 176628.89 ft³
